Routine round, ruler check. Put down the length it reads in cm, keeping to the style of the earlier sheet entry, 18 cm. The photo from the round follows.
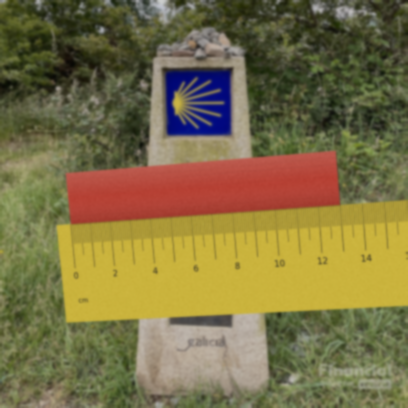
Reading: 13 cm
